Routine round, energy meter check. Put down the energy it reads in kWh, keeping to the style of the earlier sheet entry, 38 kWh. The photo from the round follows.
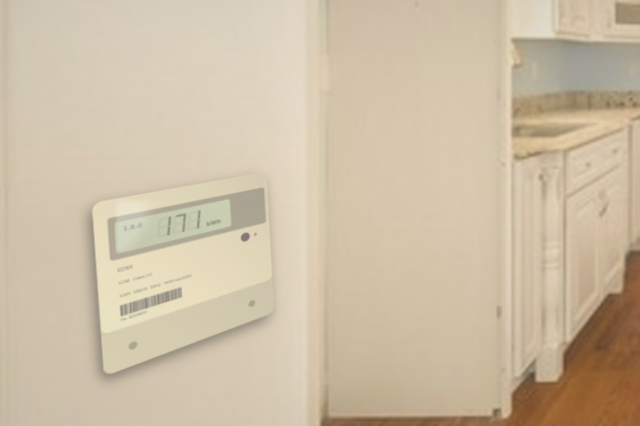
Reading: 171 kWh
